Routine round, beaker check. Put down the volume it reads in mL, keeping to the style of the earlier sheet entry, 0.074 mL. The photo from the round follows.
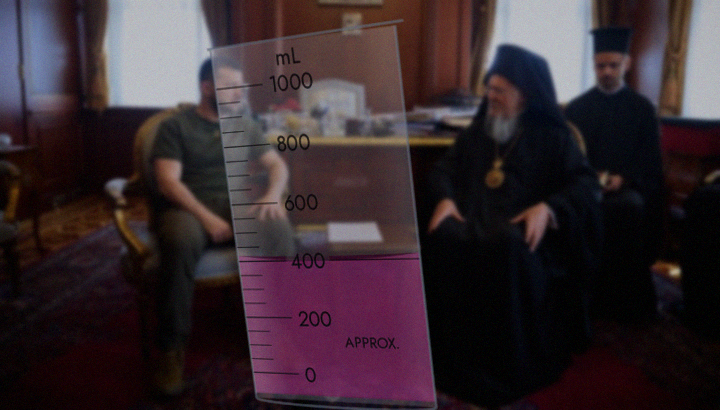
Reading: 400 mL
